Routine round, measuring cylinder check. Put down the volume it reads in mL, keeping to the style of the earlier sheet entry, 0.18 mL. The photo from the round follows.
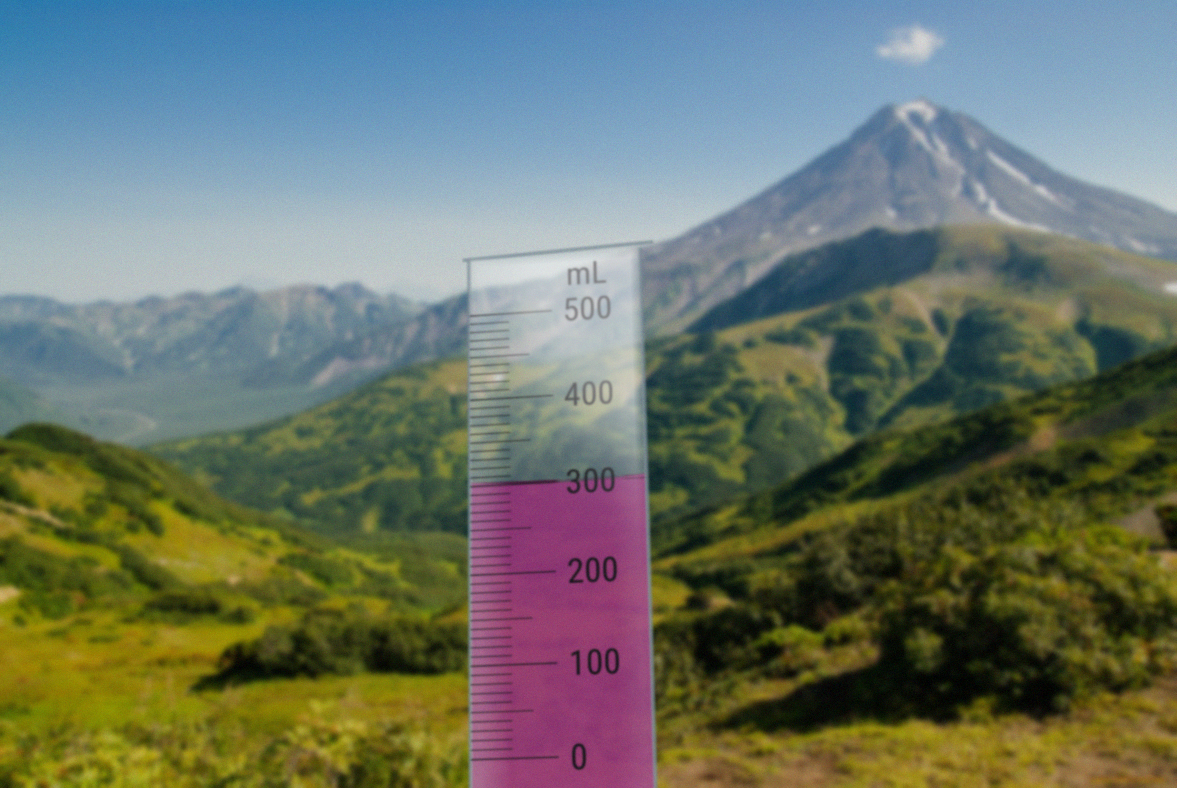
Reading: 300 mL
